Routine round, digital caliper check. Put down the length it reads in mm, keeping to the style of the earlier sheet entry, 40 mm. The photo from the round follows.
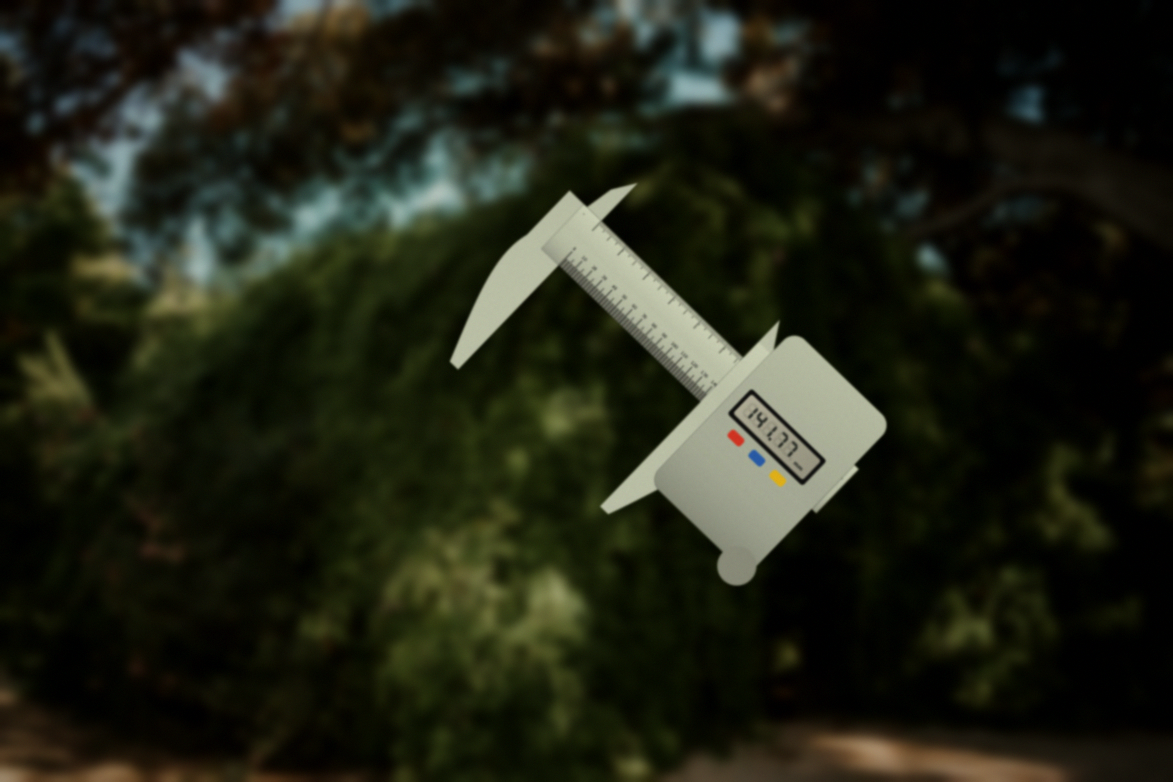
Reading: 141.77 mm
